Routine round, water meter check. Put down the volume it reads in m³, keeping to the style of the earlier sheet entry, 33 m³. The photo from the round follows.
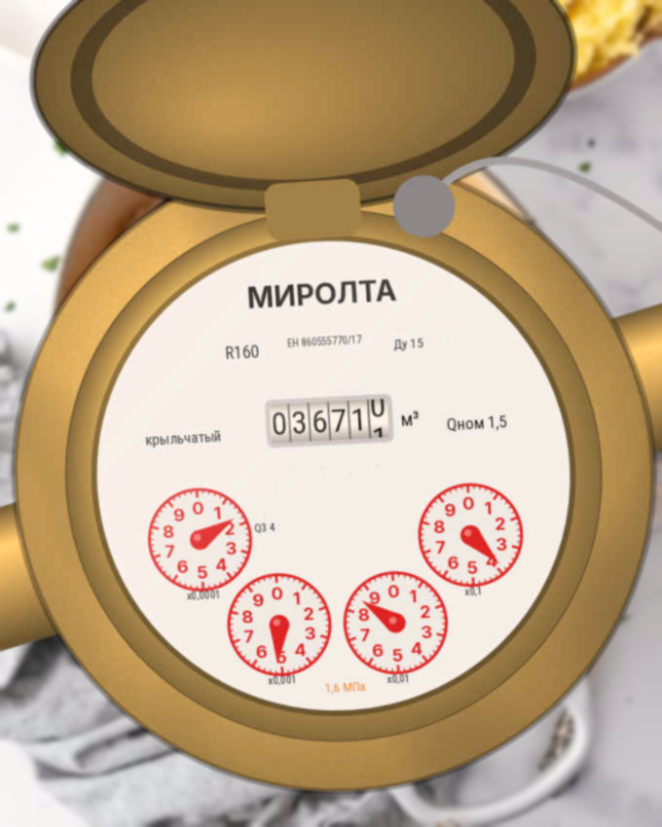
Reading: 36710.3851 m³
